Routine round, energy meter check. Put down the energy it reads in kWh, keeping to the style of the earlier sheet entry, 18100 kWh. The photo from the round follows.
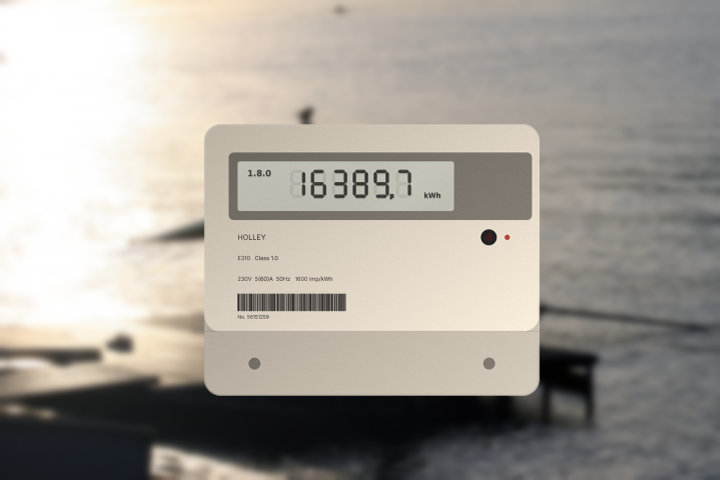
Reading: 16389.7 kWh
